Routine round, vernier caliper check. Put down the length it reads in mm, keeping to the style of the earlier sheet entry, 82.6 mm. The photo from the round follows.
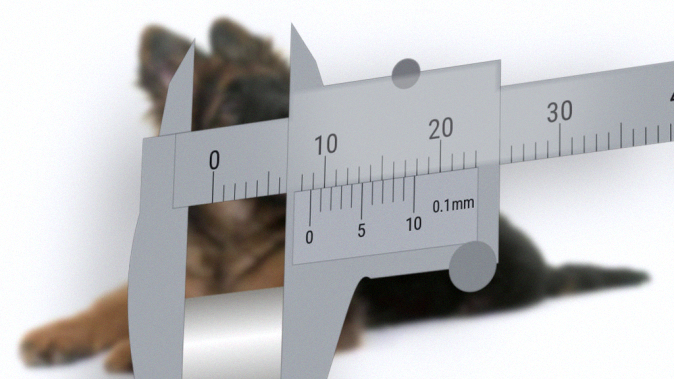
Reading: 8.8 mm
